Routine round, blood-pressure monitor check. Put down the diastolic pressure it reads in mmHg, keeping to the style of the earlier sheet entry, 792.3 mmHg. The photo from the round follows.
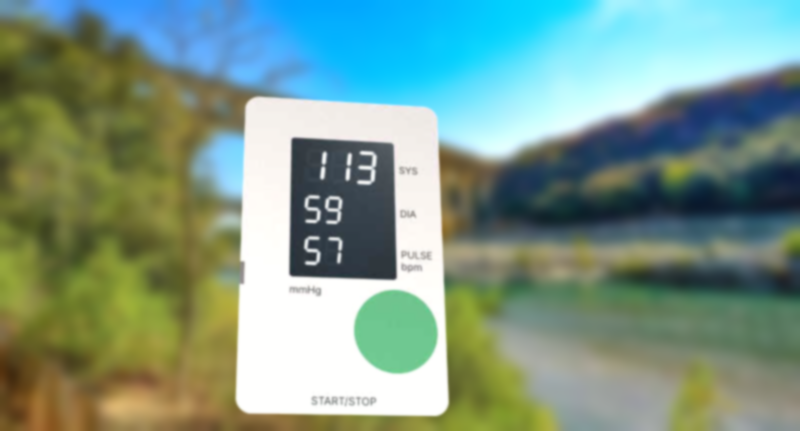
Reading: 59 mmHg
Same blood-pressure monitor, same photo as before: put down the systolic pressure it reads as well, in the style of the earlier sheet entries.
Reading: 113 mmHg
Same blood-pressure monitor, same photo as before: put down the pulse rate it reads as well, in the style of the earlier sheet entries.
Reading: 57 bpm
